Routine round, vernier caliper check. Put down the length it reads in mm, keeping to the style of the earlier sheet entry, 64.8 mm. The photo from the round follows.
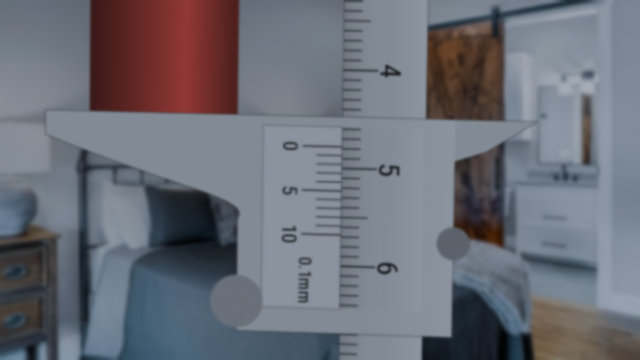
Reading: 47.8 mm
